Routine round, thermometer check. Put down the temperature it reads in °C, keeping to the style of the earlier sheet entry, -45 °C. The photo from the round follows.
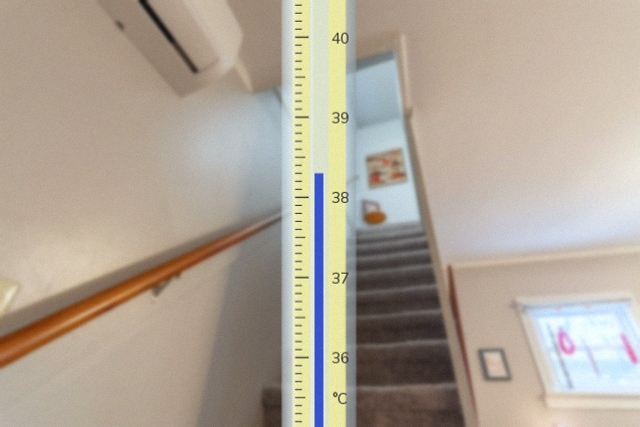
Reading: 38.3 °C
